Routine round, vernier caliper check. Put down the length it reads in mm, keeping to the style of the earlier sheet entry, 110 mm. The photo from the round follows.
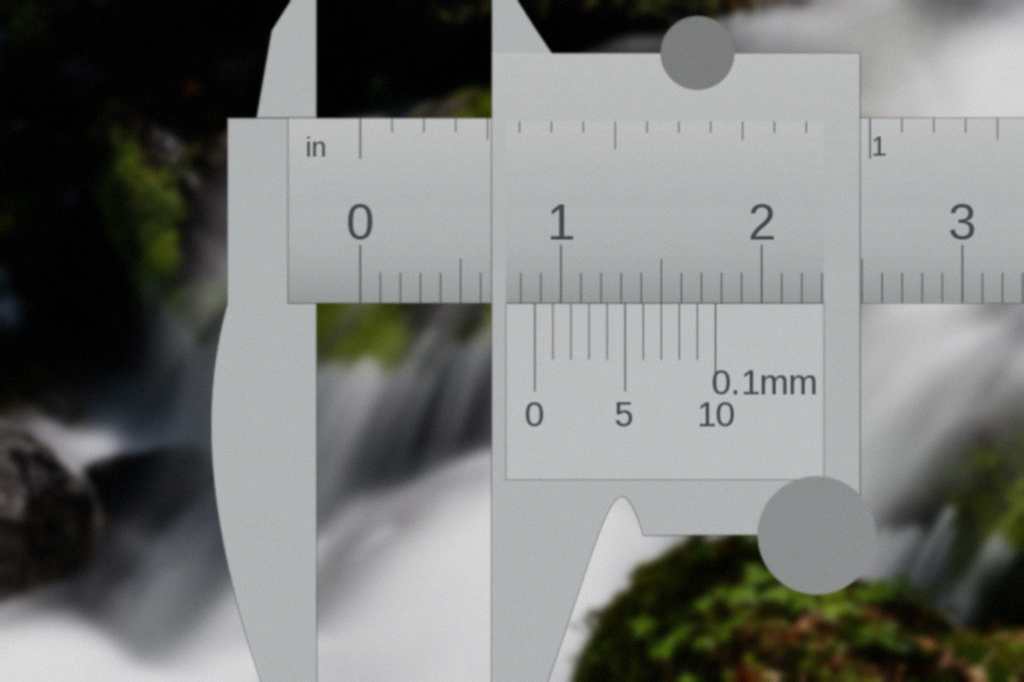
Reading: 8.7 mm
